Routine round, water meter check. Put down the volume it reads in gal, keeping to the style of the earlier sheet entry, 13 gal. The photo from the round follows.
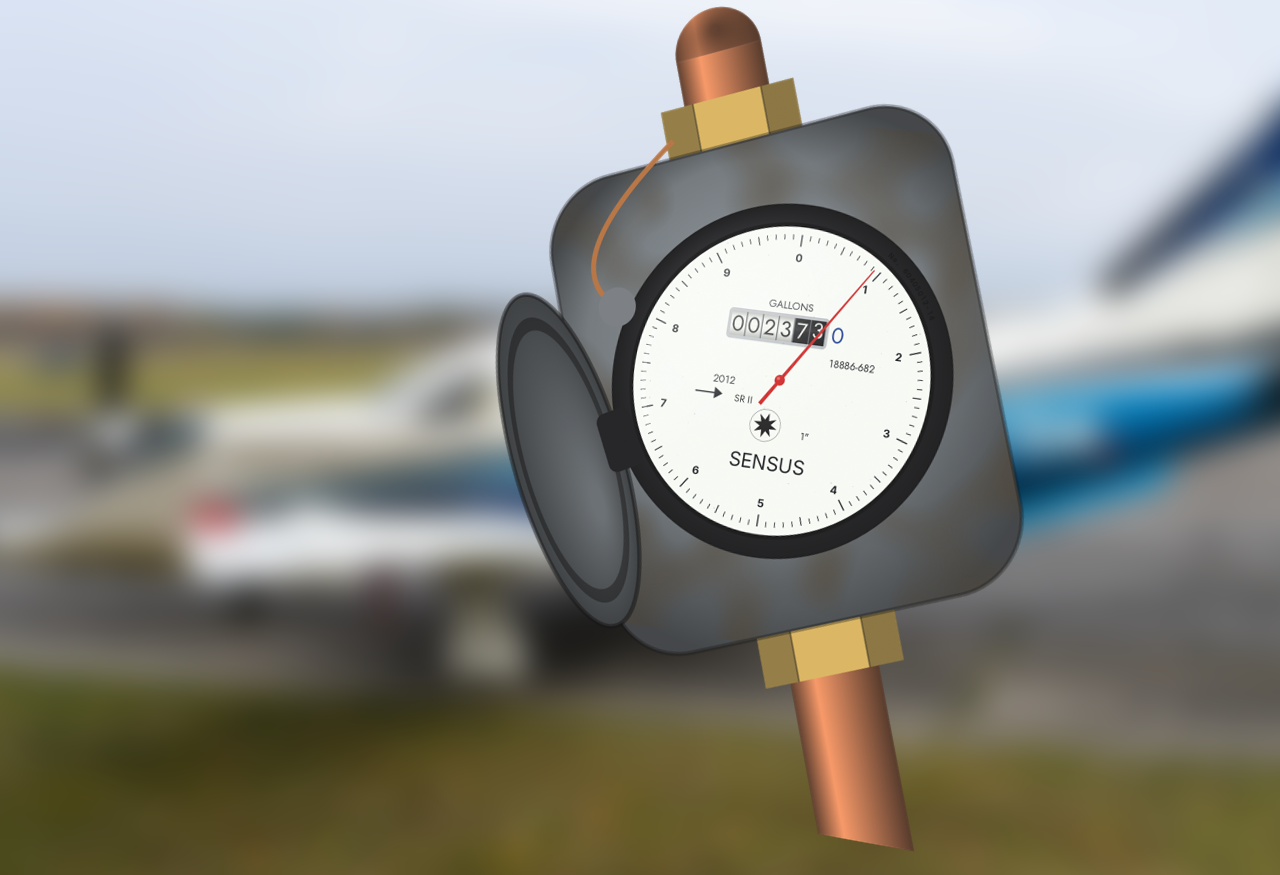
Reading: 23730.9 gal
